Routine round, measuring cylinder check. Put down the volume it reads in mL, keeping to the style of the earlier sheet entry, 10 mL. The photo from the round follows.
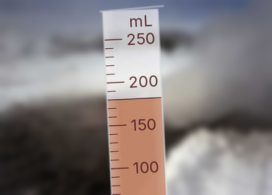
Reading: 180 mL
